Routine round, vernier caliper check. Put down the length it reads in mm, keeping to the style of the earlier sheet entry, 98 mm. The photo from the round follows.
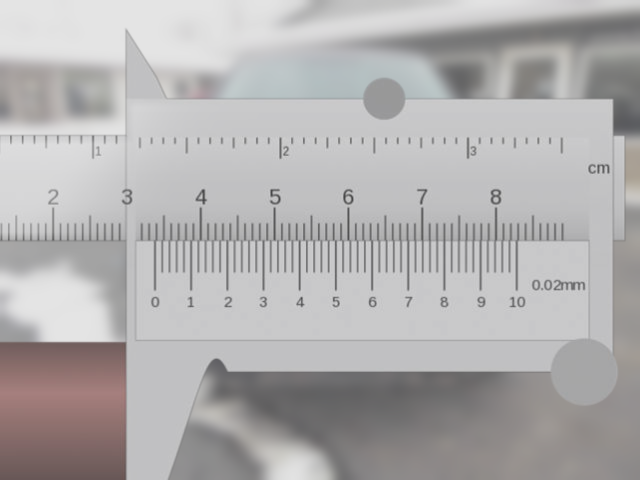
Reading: 33.8 mm
